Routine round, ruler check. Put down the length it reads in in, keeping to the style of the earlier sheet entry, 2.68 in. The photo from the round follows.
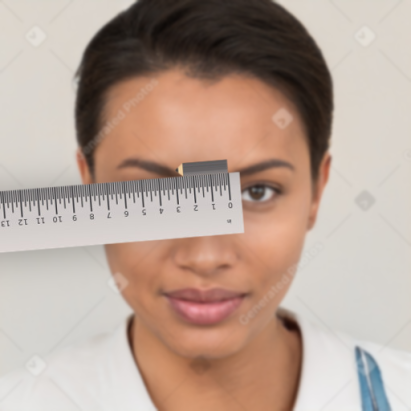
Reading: 3 in
